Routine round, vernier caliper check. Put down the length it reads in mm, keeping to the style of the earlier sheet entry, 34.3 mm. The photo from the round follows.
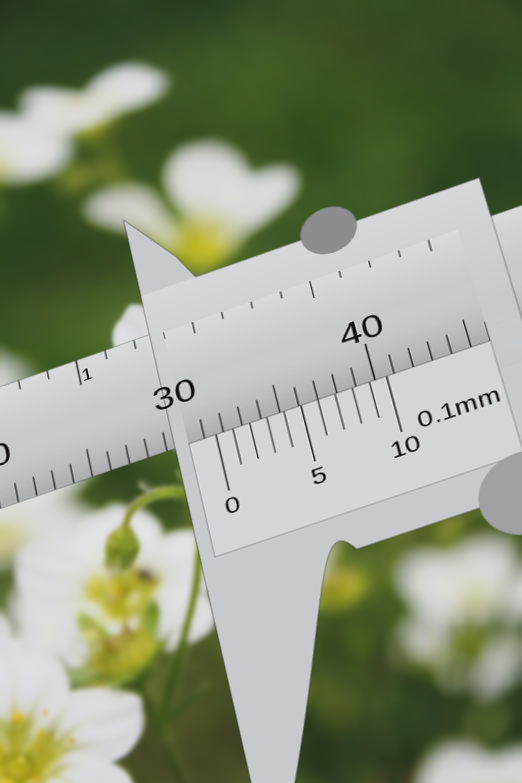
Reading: 31.6 mm
